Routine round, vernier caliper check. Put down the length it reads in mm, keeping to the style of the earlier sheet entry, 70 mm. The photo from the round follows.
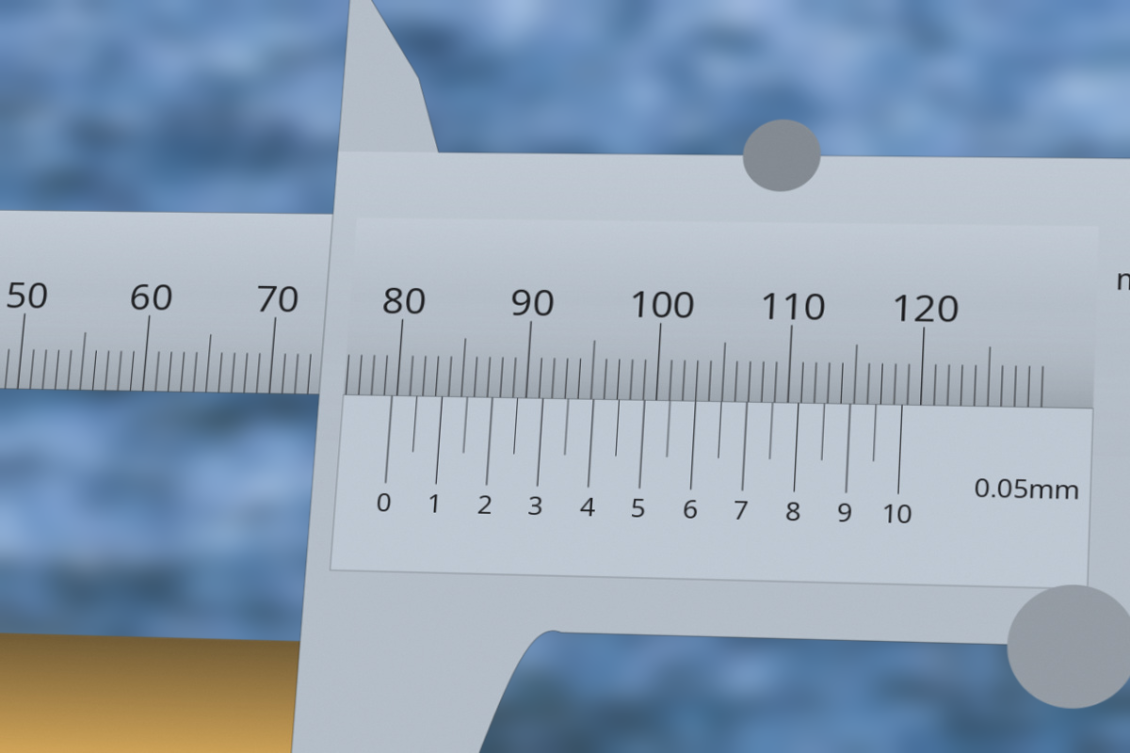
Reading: 79.6 mm
